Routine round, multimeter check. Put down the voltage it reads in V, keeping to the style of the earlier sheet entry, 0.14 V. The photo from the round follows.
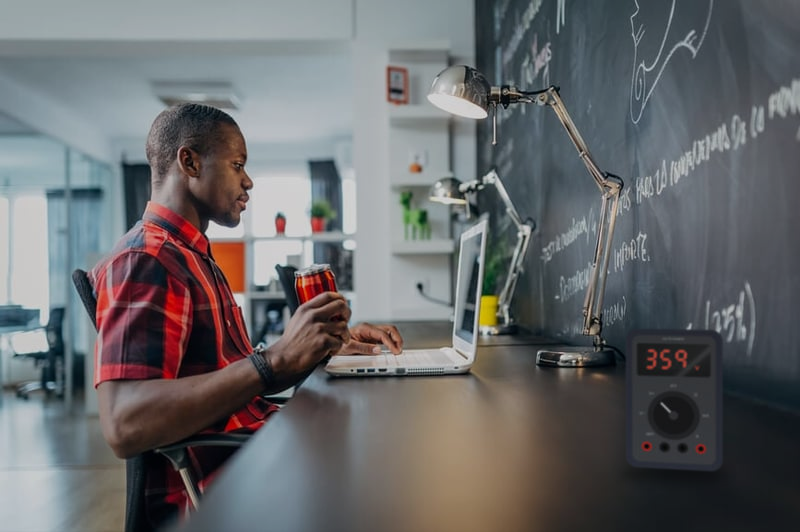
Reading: 359 V
